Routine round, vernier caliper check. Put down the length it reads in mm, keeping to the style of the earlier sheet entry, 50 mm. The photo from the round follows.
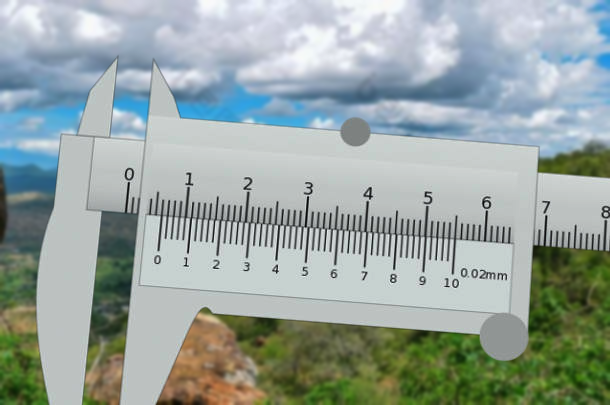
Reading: 6.0 mm
